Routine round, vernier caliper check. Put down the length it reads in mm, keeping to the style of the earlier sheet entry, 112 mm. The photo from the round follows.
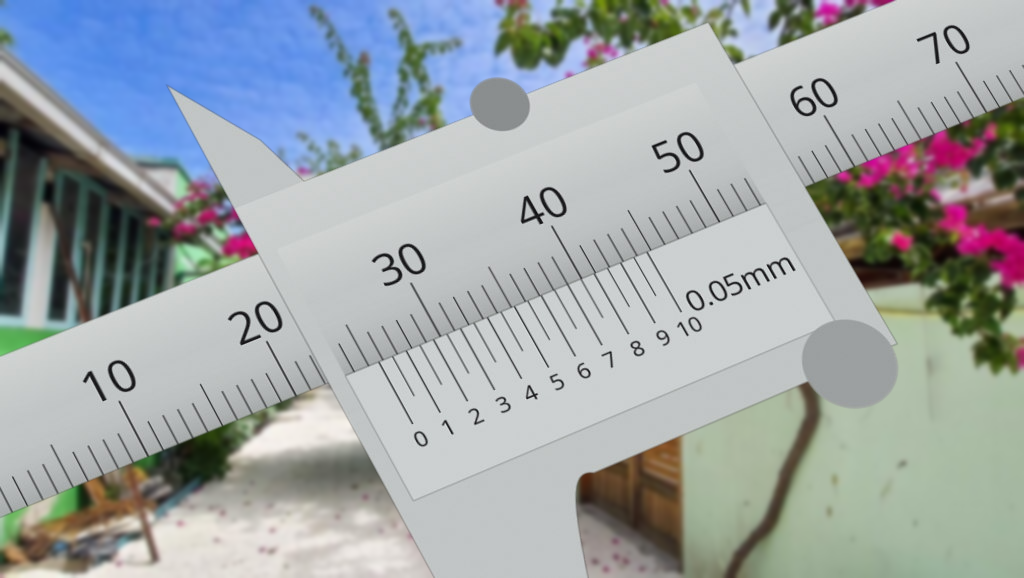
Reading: 25.7 mm
